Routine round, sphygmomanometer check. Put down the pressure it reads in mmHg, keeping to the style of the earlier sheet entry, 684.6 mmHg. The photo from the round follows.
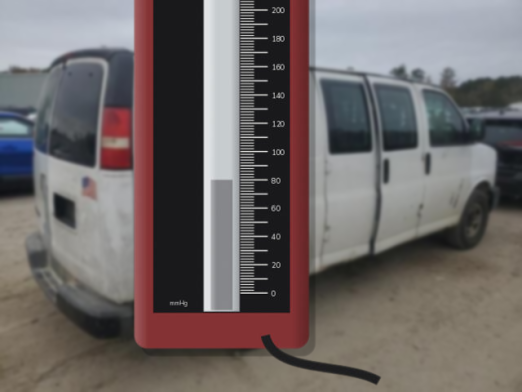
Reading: 80 mmHg
